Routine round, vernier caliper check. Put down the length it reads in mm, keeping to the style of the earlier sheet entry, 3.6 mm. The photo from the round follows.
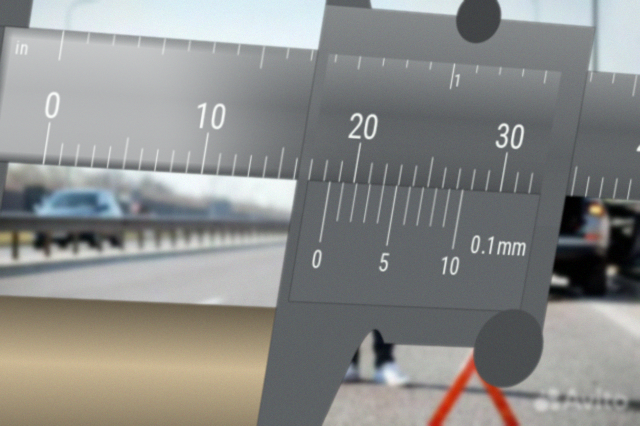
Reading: 18.4 mm
